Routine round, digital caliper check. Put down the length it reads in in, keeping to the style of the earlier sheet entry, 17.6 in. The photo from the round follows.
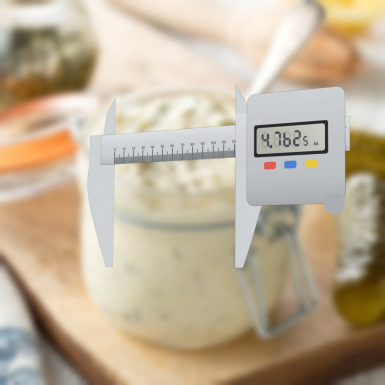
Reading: 4.7625 in
